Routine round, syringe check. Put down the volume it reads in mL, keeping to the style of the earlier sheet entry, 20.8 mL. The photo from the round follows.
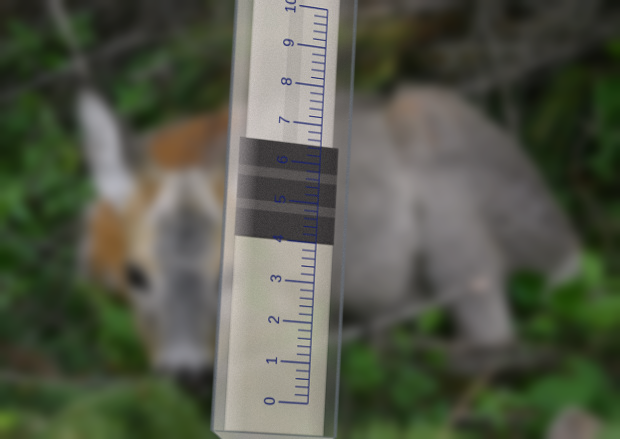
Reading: 4 mL
